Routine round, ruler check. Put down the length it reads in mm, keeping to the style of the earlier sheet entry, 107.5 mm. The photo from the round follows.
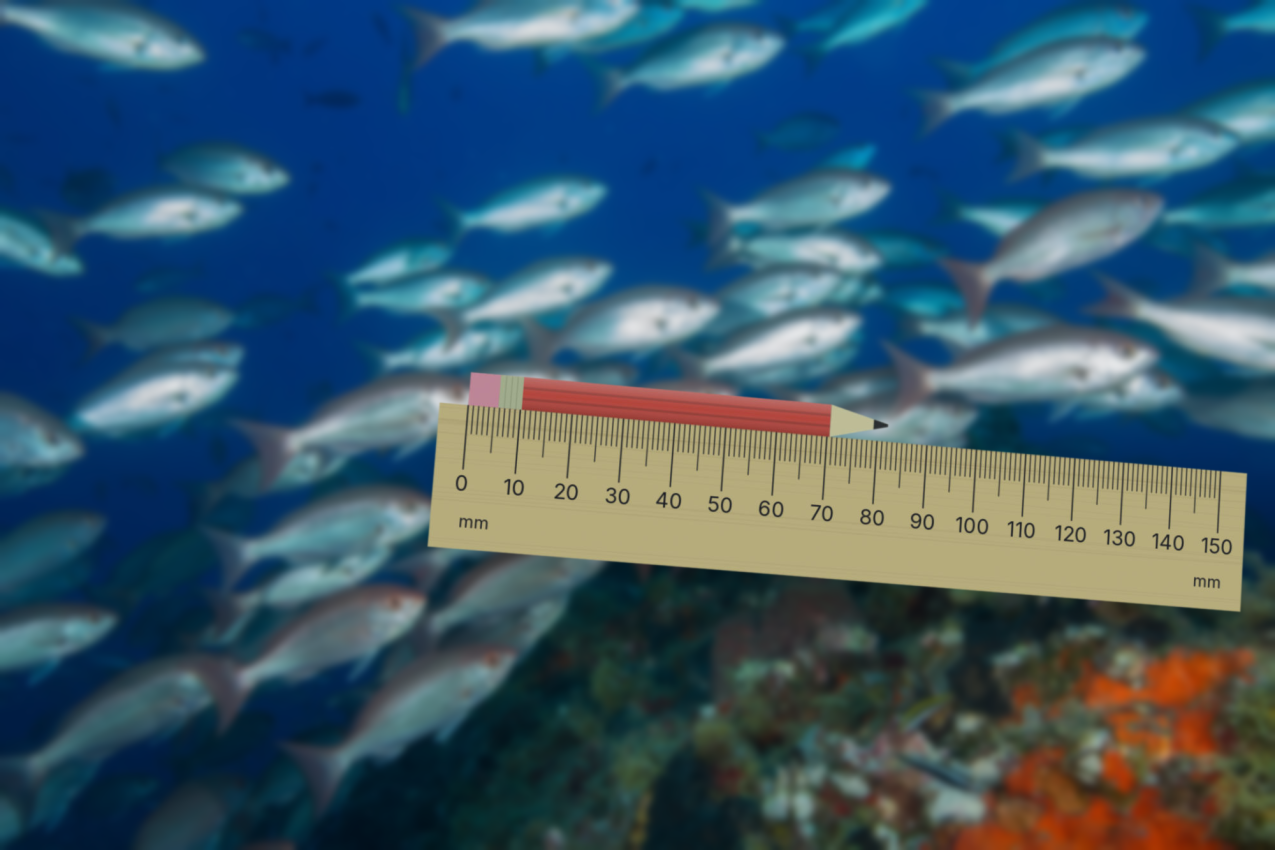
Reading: 82 mm
